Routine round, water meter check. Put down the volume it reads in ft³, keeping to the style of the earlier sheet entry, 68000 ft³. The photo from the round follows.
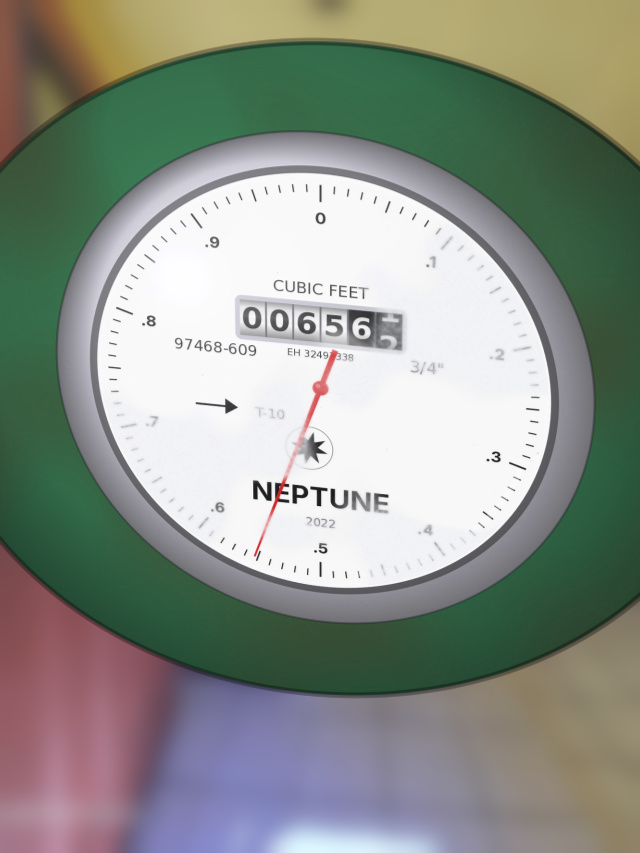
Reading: 6561.55 ft³
